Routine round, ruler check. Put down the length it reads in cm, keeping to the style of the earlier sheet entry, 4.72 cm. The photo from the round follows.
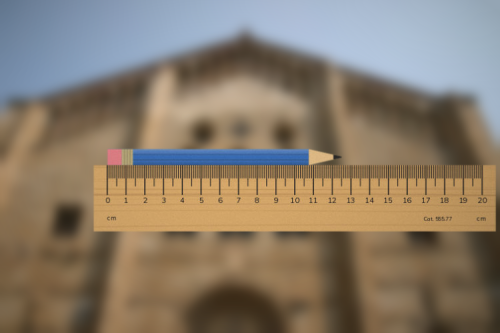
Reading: 12.5 cm
